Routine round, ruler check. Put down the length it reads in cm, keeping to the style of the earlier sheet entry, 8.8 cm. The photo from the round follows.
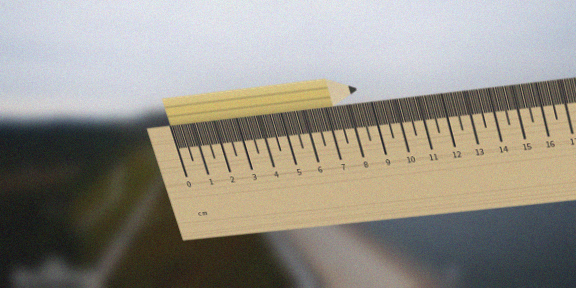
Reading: 8.5 cm
